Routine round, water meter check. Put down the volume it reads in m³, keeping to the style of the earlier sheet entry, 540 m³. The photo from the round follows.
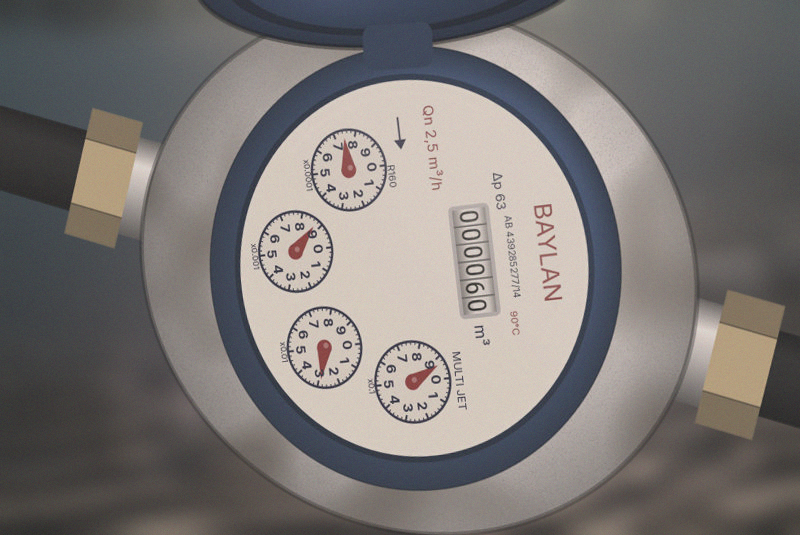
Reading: 59.9287 m³
